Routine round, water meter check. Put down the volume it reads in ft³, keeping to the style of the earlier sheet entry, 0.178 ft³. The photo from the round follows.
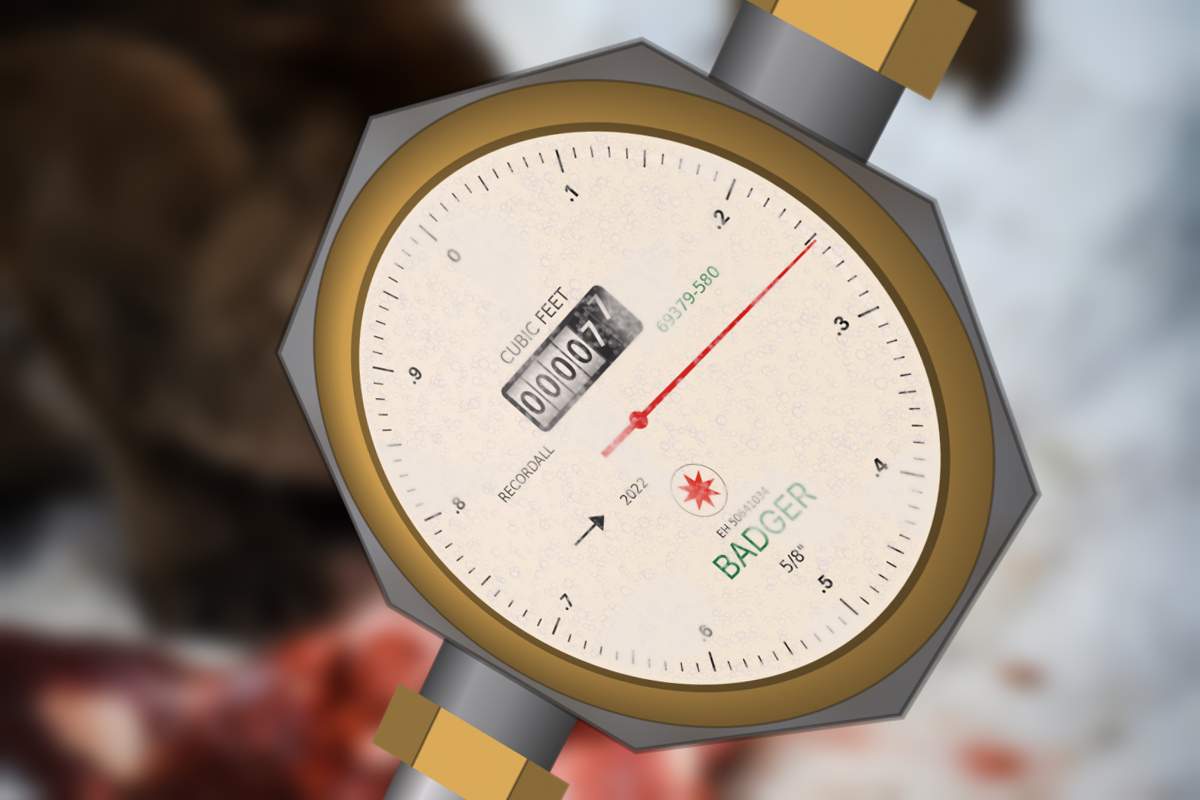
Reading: 77.25 ft³
